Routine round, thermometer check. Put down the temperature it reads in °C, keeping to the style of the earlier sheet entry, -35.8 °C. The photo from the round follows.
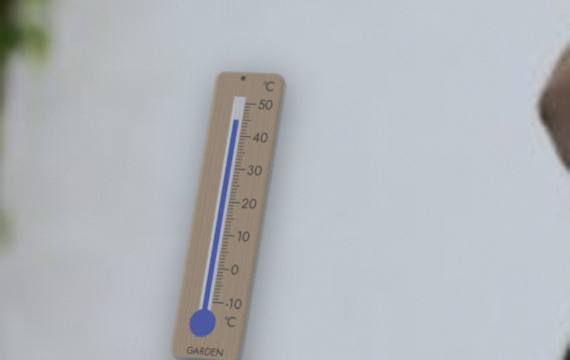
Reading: 45 °C
